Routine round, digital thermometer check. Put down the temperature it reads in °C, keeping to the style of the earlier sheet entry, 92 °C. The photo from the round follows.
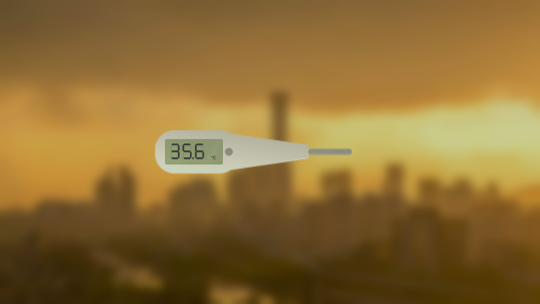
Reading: 35.6 °C
